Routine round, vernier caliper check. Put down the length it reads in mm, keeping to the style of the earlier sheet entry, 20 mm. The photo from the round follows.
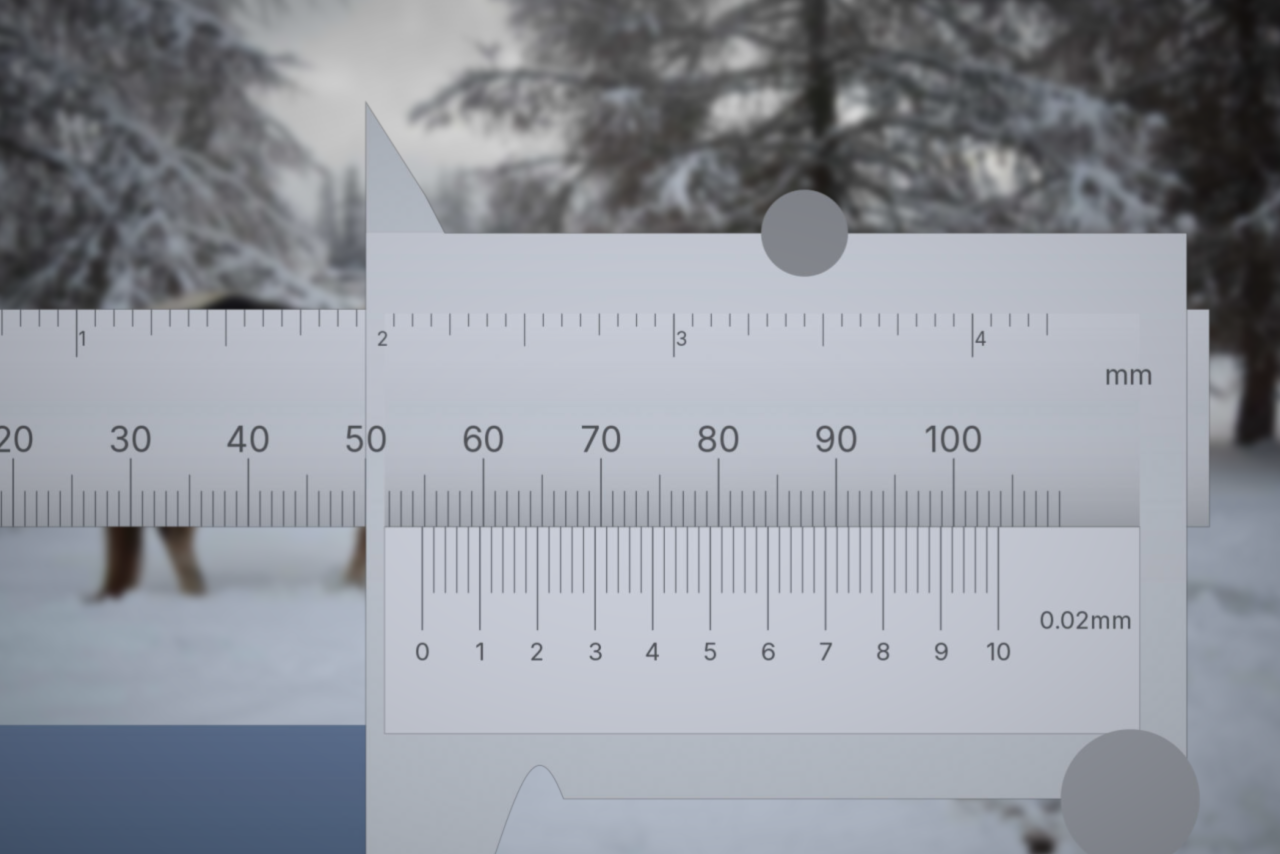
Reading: 54.8 mm
